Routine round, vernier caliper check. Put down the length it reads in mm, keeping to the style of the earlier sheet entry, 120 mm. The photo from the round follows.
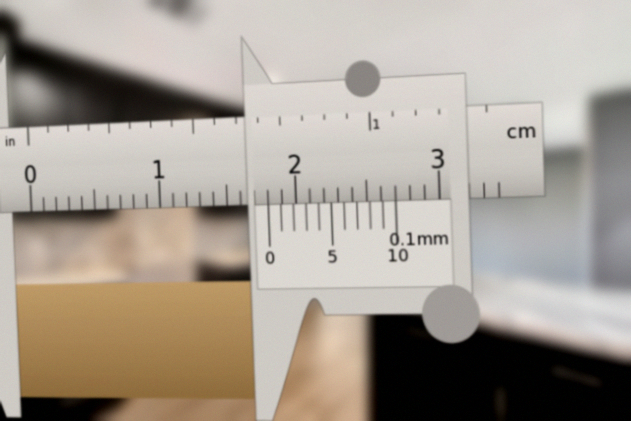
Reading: 18.0 mm
